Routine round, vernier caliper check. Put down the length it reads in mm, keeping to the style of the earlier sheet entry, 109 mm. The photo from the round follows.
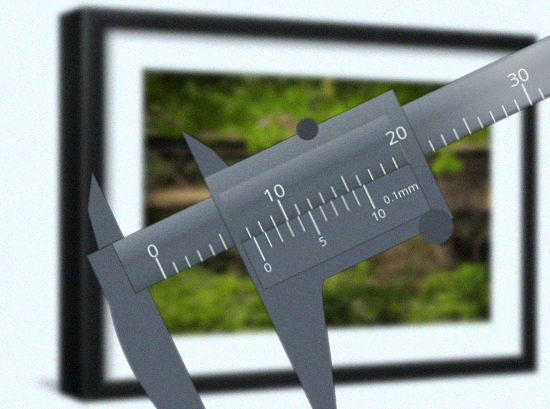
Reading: 7.2 mm
